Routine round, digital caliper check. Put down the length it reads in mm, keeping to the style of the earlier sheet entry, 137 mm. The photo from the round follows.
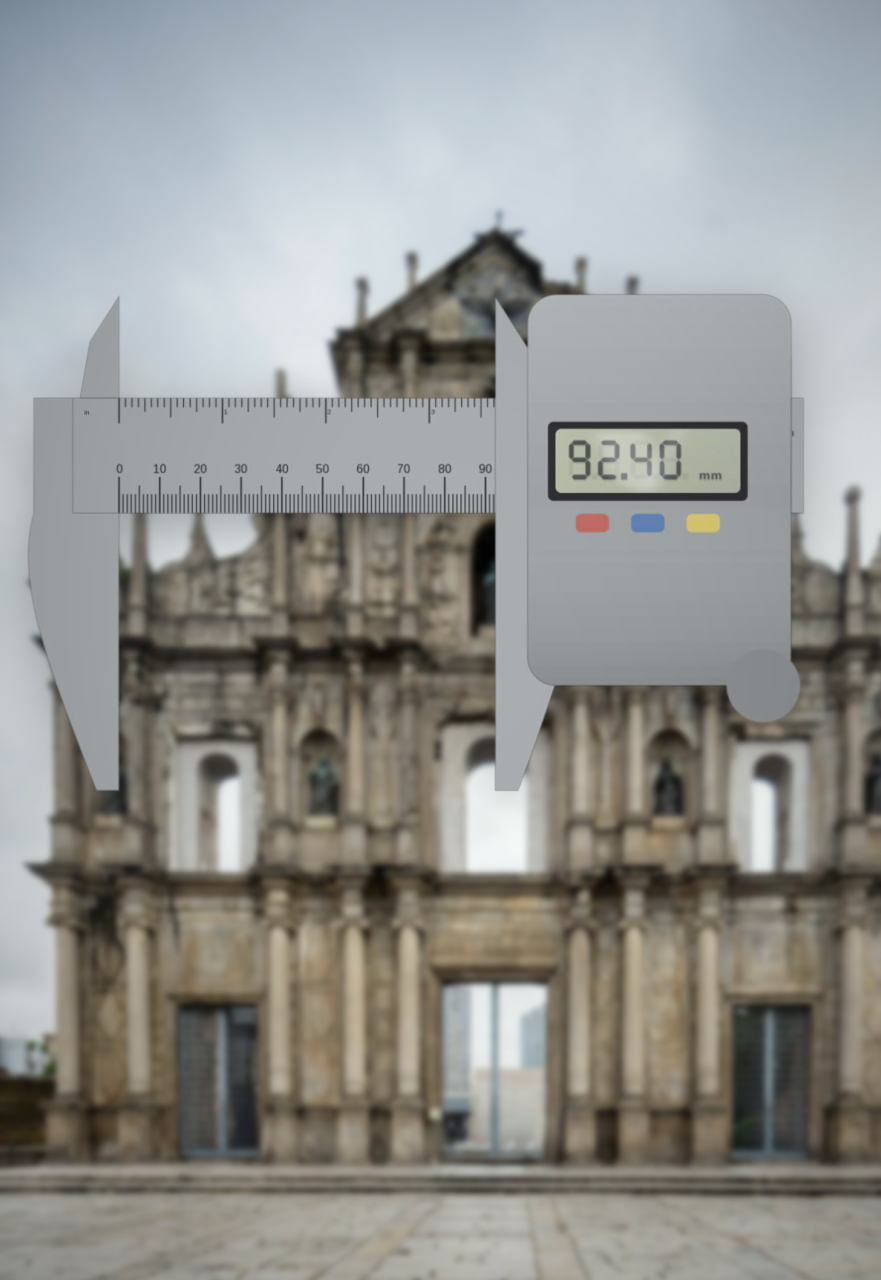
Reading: 92.40 mm
